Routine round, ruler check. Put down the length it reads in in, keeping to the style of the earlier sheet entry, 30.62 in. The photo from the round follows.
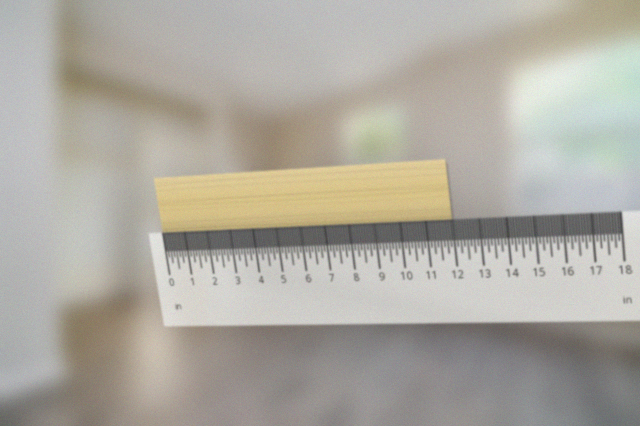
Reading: 12 in
